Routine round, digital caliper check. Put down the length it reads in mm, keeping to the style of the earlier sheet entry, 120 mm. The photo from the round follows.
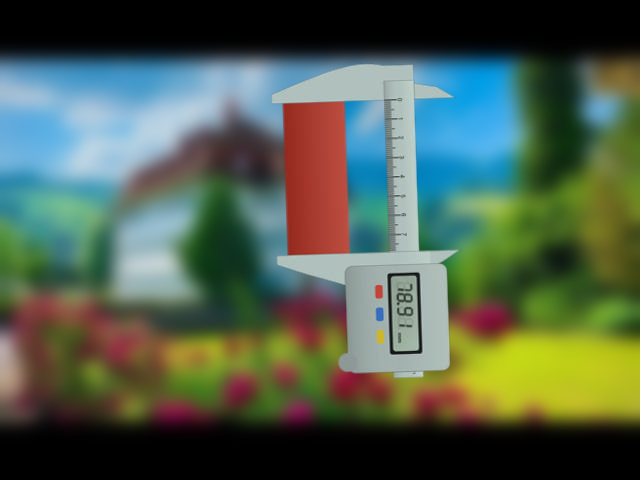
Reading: 78.91 mm
